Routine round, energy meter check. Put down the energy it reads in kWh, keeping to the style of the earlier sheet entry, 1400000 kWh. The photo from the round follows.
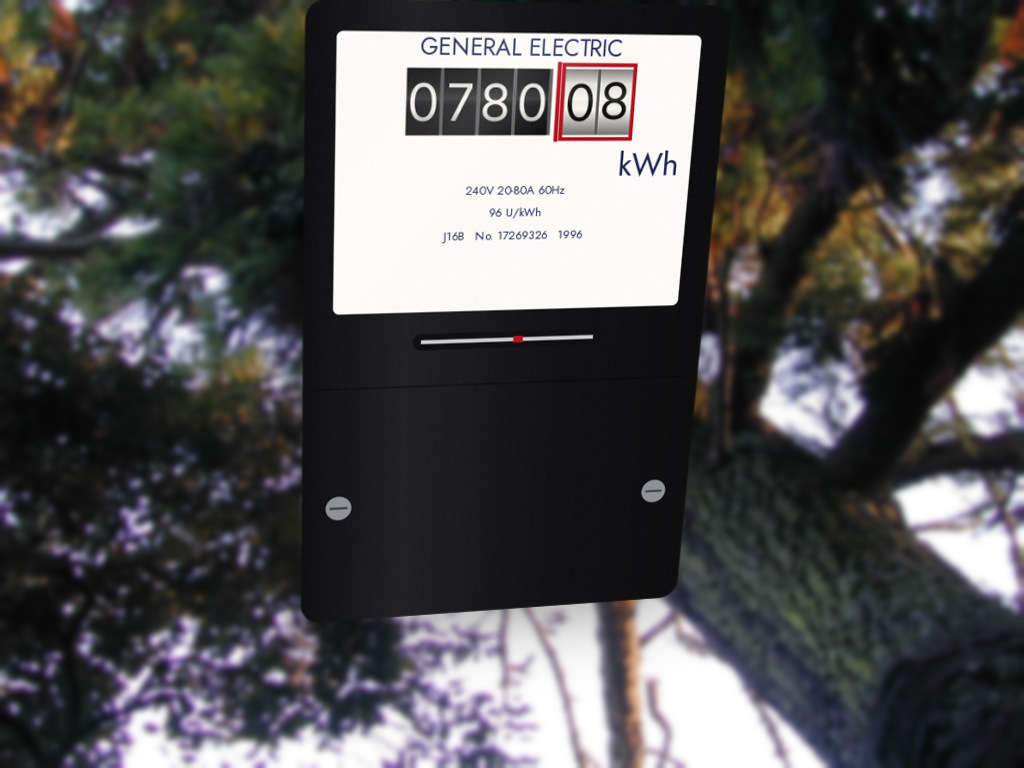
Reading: 780.08 kWh
